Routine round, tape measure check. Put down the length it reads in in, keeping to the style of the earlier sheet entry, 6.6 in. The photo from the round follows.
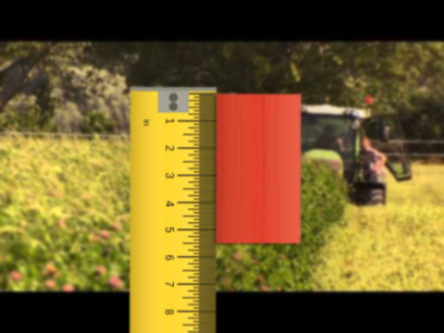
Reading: 5.5 in
